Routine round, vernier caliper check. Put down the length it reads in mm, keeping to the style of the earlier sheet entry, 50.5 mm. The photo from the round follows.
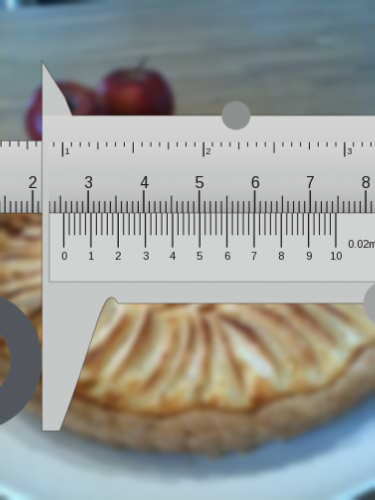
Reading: 25.6 mm
